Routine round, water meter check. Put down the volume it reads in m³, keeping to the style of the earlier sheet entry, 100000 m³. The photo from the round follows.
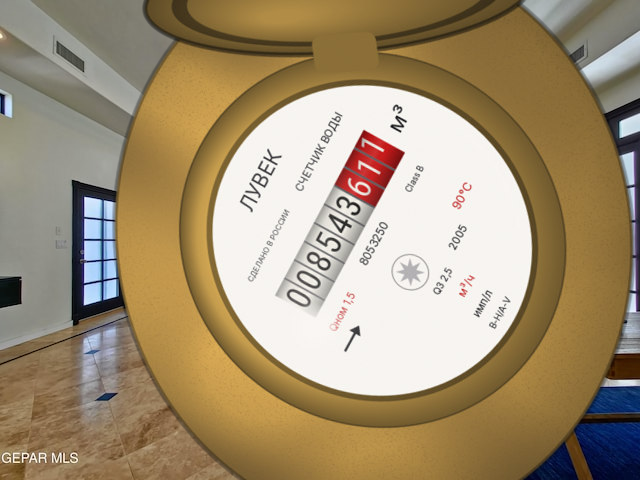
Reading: 8543.611 m³
